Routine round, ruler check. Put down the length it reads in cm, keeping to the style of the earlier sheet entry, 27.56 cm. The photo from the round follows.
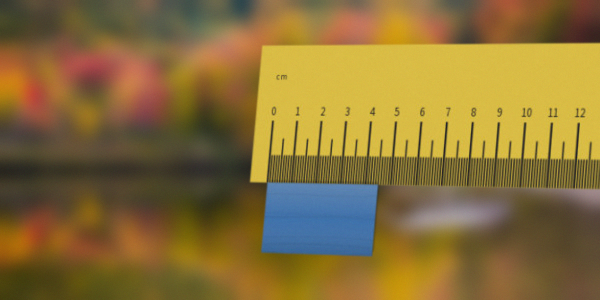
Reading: 4.5 cm
